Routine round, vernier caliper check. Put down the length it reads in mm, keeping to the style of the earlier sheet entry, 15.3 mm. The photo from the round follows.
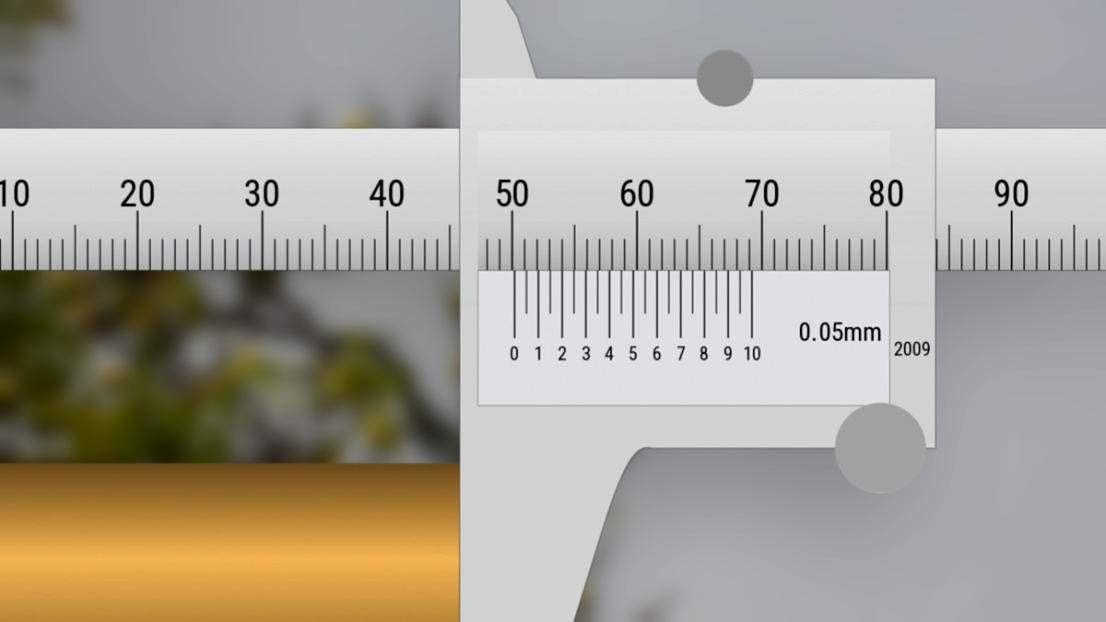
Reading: 50.2 mm
